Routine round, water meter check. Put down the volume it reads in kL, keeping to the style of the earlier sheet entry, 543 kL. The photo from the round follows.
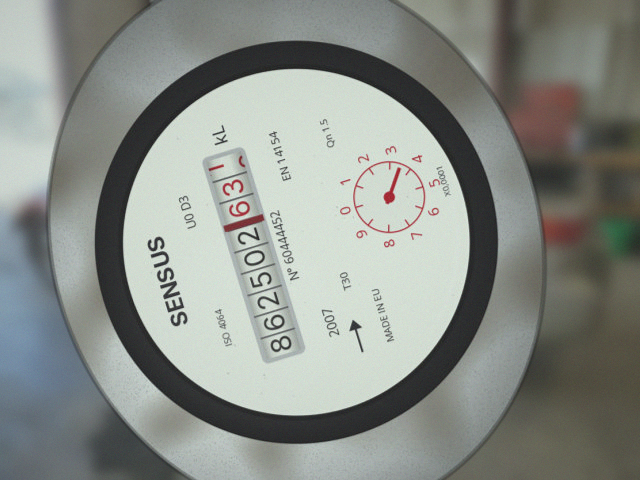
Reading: 862502.6313 kL
